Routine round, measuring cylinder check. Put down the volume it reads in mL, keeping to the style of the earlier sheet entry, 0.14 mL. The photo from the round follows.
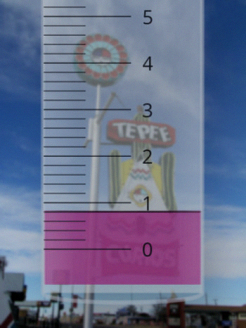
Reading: 0.8 mL
